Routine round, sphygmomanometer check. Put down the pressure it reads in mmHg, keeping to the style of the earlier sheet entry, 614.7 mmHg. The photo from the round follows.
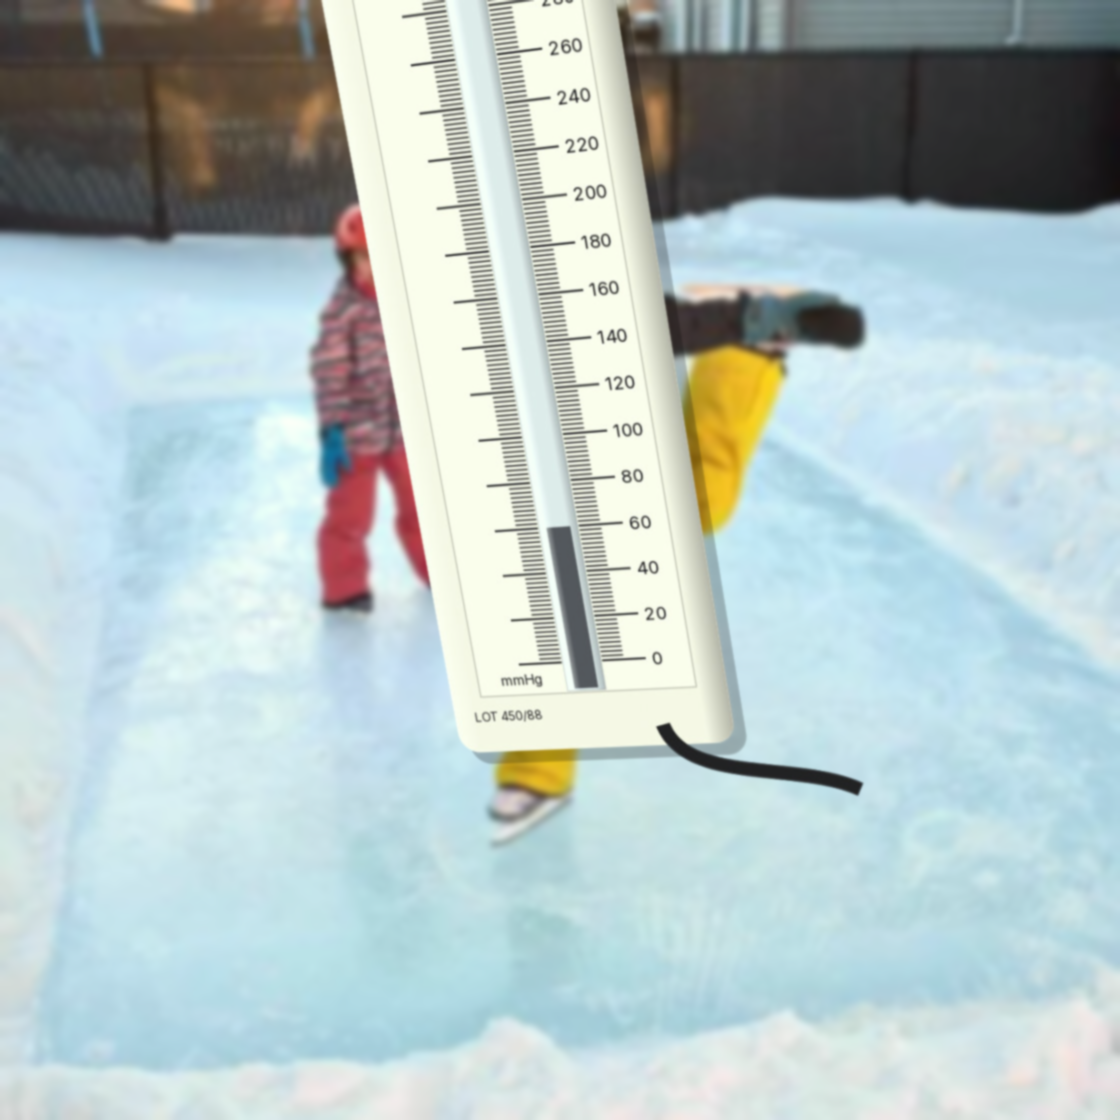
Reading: 60 mmHg
